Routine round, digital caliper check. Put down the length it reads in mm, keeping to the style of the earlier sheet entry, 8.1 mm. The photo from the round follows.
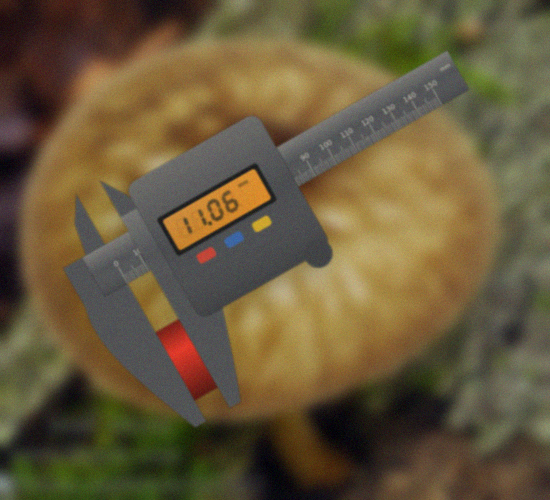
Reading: 11.06 mm
